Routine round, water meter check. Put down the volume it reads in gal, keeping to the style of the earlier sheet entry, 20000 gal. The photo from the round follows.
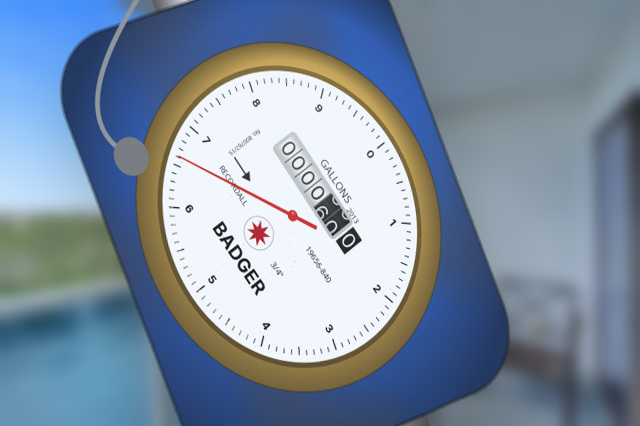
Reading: 596.6 gal
